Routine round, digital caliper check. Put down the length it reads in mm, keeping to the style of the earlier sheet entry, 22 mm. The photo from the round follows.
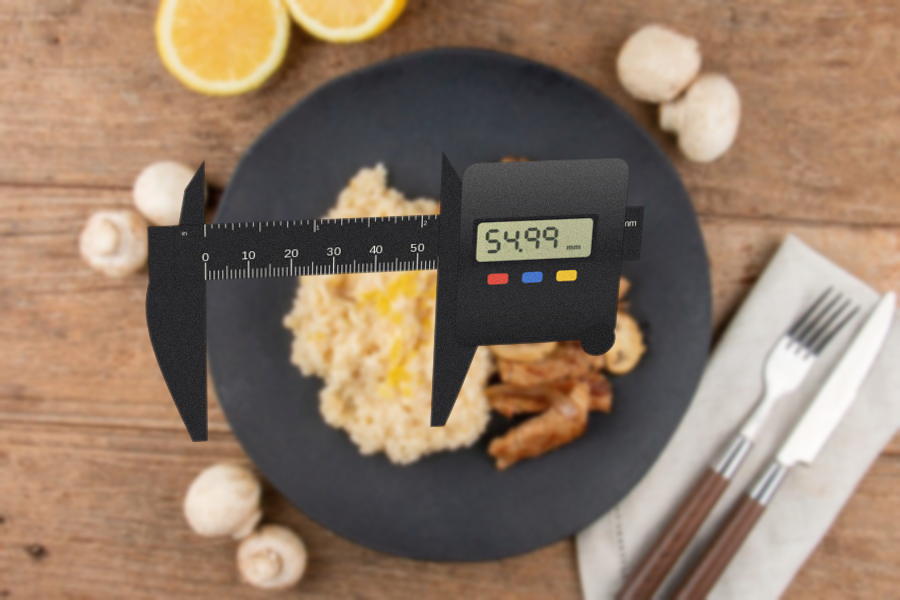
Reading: 54.99 mm
